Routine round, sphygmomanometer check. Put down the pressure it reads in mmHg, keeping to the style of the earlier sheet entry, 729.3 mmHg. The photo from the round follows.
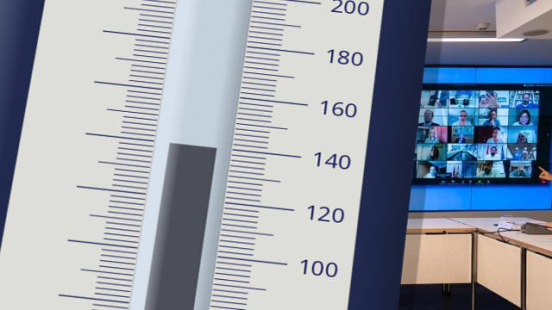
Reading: 140 mmHg
